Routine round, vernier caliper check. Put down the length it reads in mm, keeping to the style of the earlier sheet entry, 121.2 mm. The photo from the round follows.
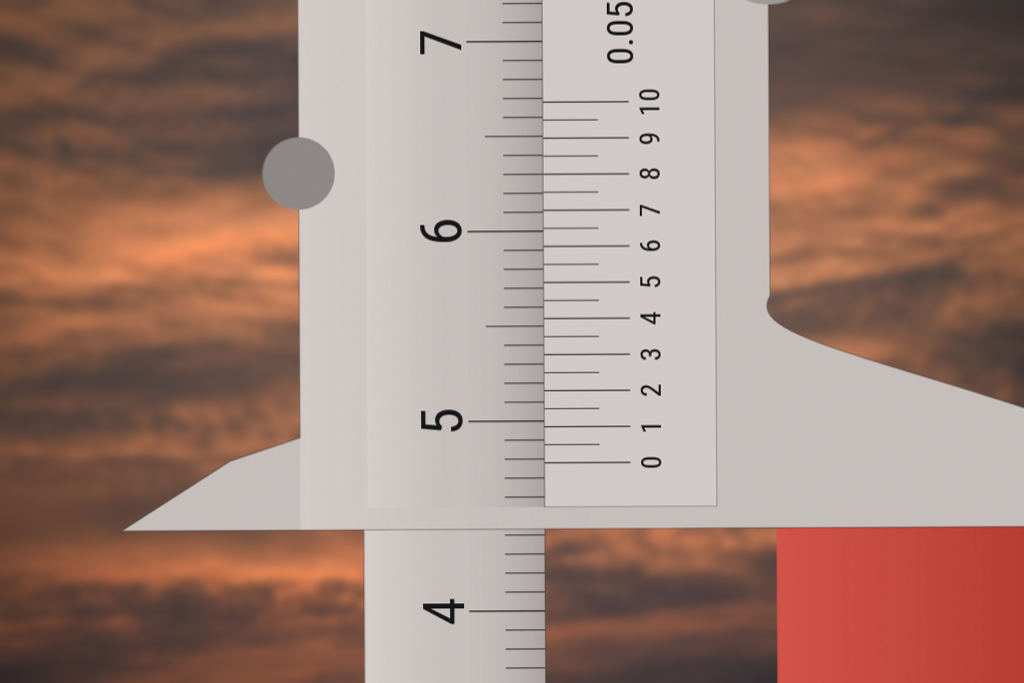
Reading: 47.8 mm
